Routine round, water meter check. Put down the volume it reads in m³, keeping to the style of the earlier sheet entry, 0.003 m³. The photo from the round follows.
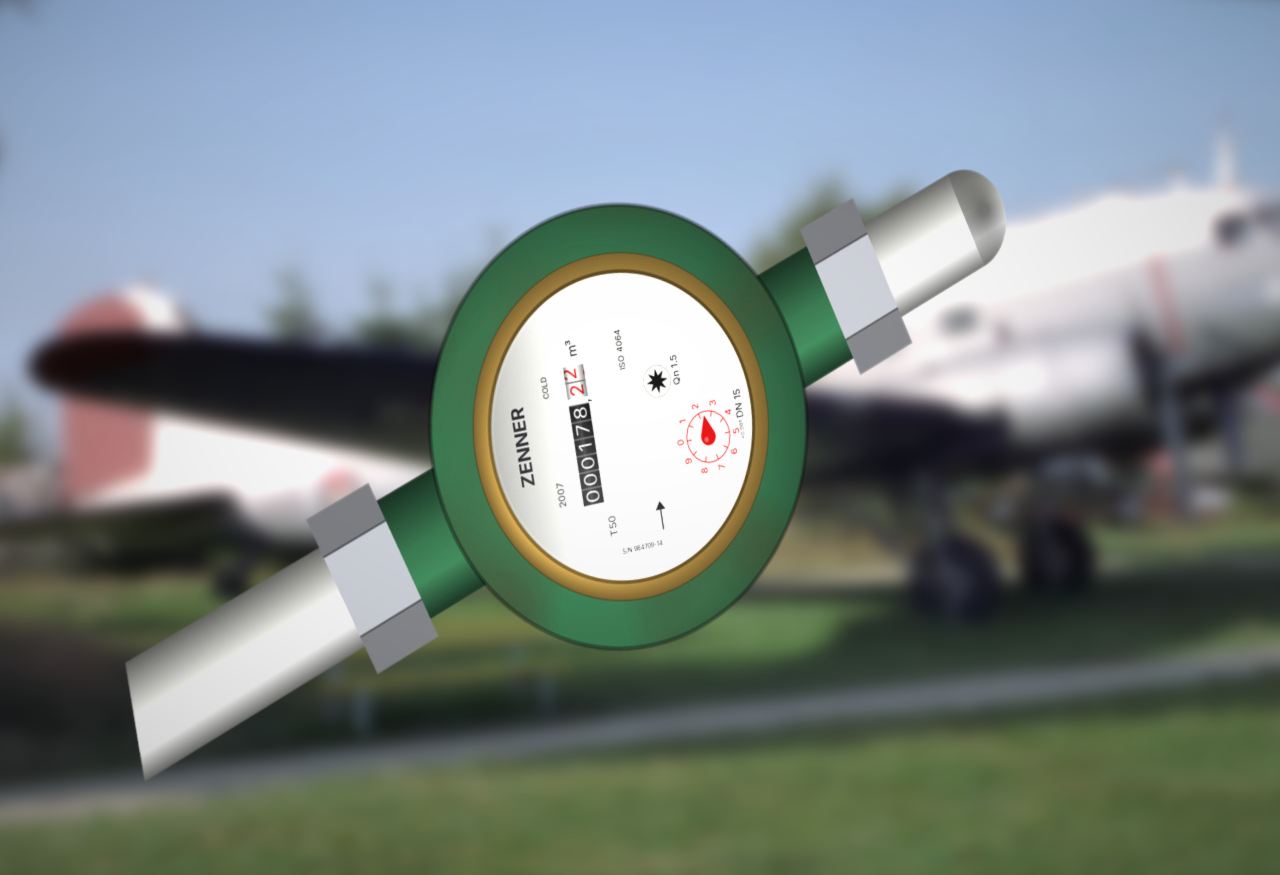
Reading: 178.222 m³
